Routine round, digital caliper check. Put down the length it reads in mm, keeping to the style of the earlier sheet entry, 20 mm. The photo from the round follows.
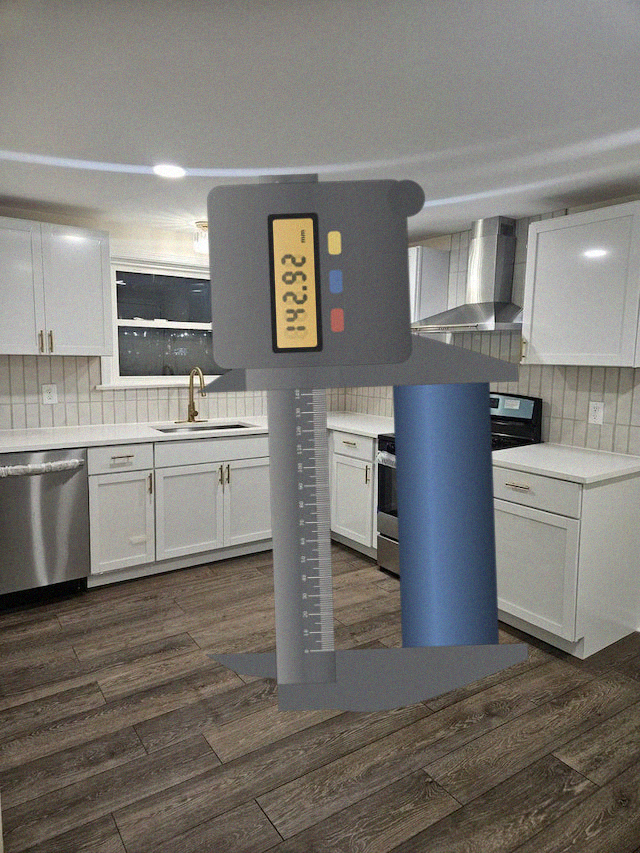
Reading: 142.92 mm
